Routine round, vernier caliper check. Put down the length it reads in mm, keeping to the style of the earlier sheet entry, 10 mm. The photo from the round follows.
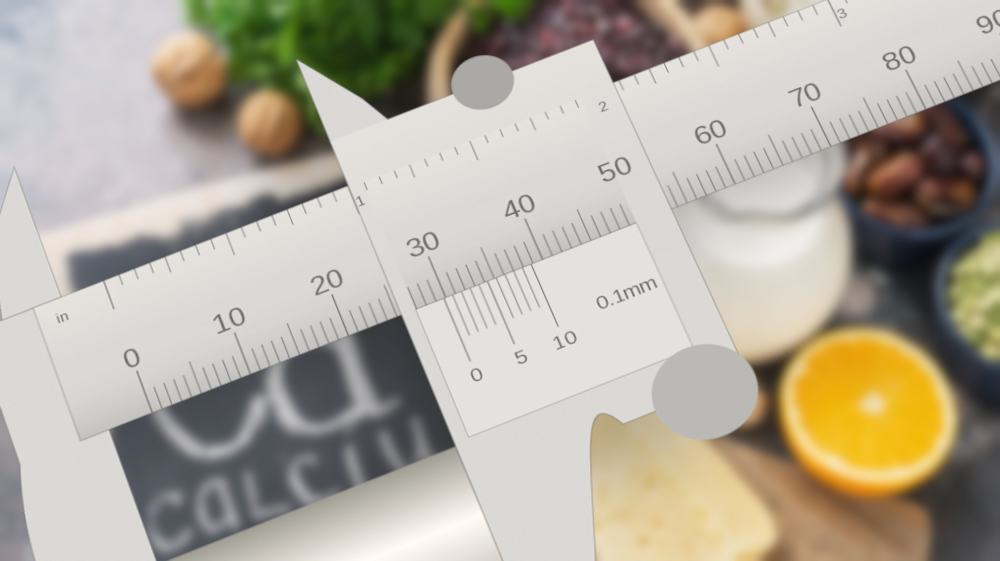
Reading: 29.8 mm
